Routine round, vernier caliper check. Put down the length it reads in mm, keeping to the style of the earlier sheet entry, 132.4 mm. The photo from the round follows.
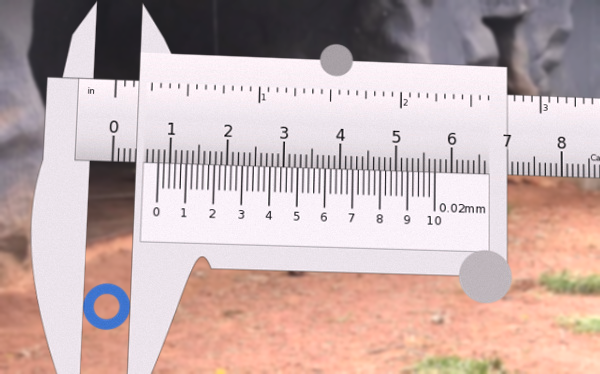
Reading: 8.0 mm
